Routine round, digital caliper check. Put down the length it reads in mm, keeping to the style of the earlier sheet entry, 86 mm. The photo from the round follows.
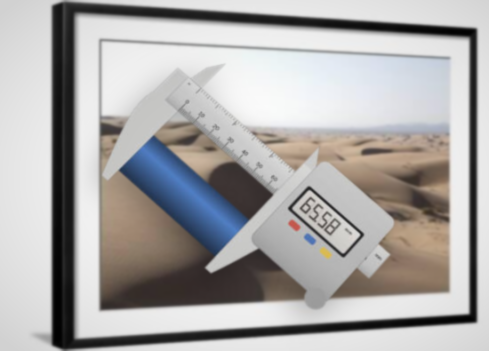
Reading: 65.58 mm
